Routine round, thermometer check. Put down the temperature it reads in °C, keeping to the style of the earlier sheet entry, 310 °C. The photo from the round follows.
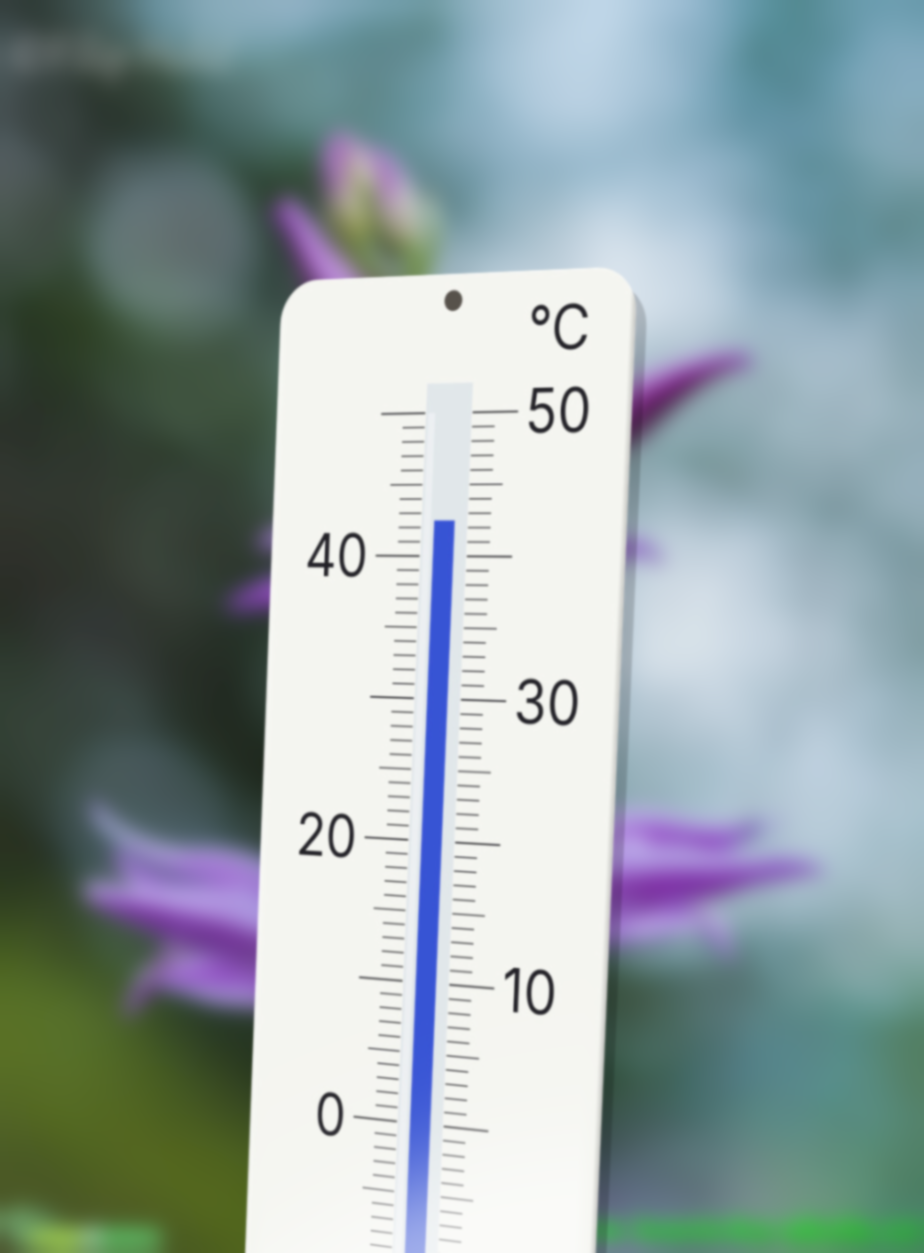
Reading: 42.5 °C
